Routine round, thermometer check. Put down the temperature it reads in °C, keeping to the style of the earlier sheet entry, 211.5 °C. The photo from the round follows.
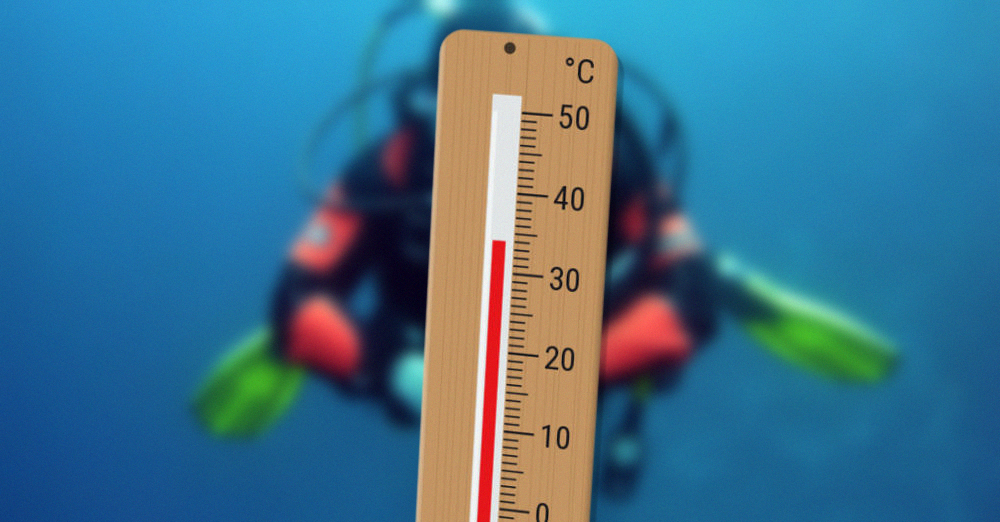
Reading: 34 °C
